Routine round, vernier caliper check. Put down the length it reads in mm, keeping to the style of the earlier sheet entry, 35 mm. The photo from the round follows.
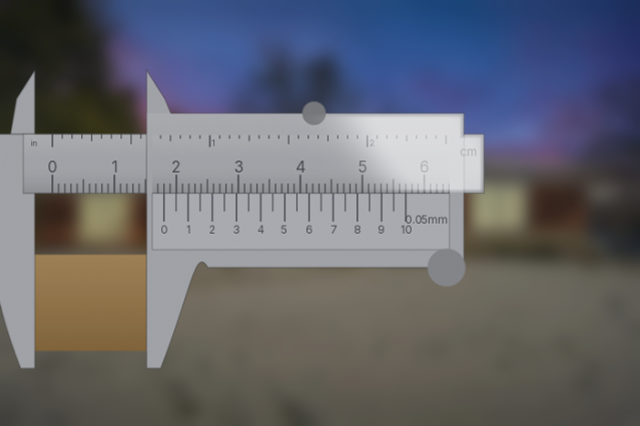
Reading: 18.0 mm
